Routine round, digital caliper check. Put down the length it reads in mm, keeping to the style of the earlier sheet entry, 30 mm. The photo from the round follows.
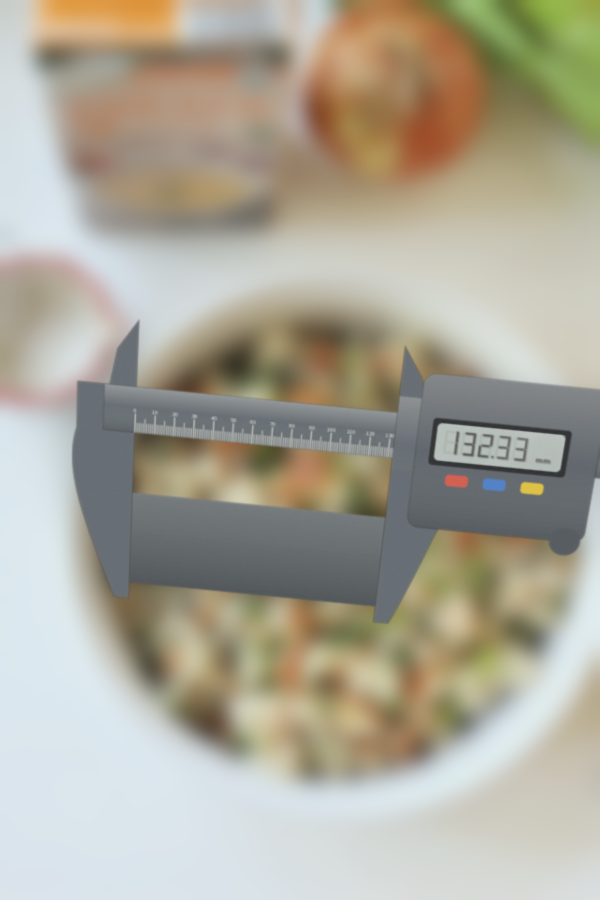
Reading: 132.33 mm
